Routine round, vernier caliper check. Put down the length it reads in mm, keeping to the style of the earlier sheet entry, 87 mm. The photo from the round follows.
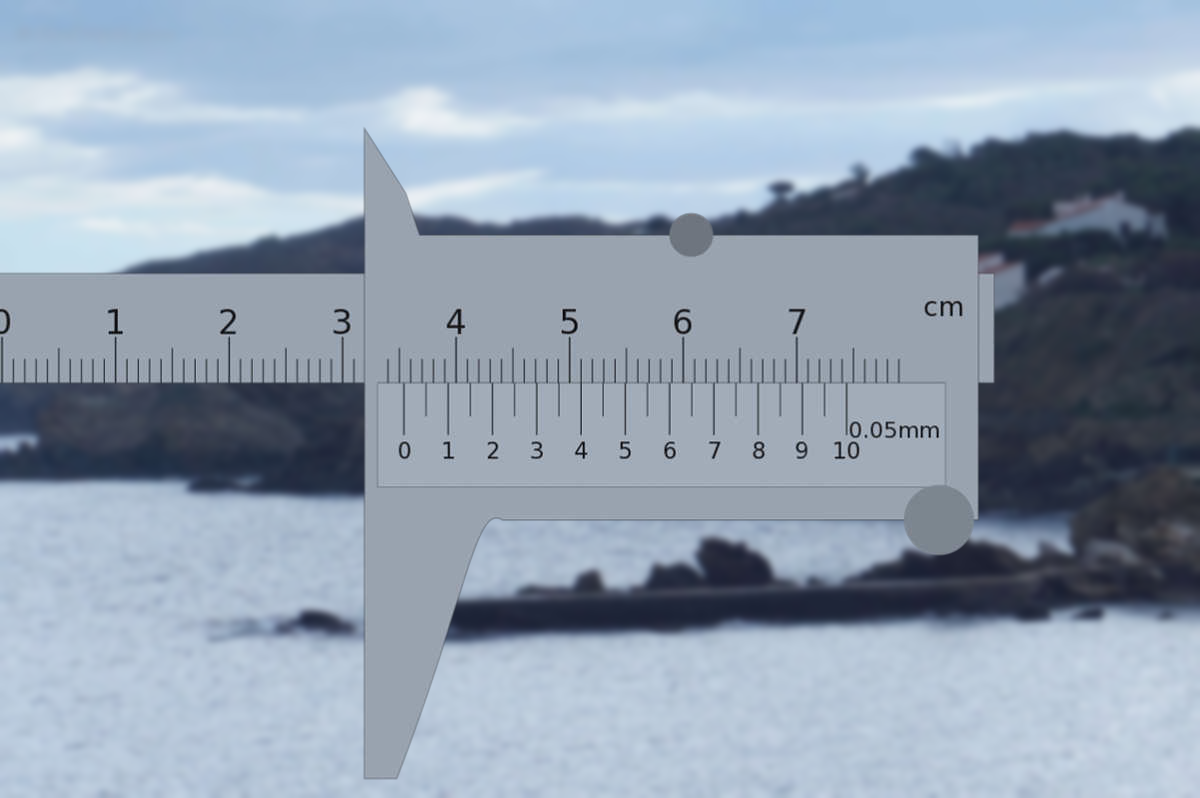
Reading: 35.4 mm
